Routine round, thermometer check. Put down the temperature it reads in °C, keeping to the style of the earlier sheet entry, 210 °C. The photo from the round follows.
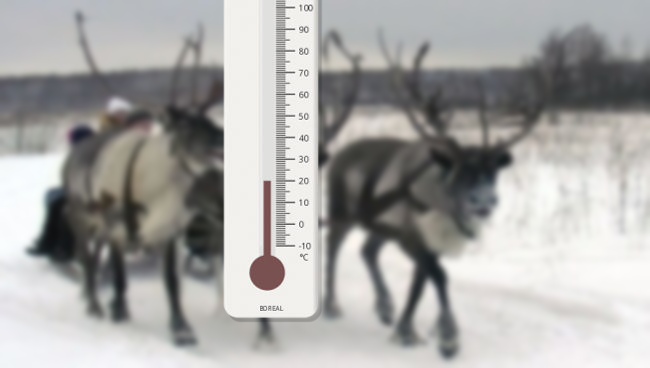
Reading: 20 °C
